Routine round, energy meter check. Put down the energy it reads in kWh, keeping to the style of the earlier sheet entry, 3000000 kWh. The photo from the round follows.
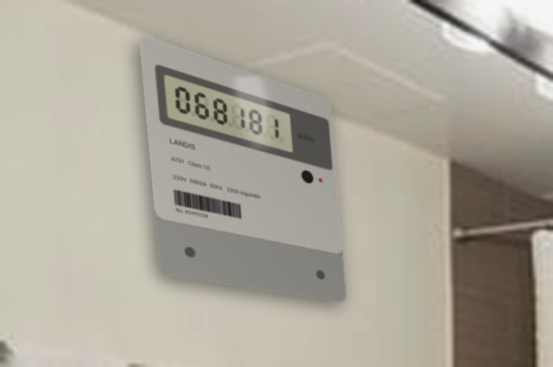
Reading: 68181 kWh
